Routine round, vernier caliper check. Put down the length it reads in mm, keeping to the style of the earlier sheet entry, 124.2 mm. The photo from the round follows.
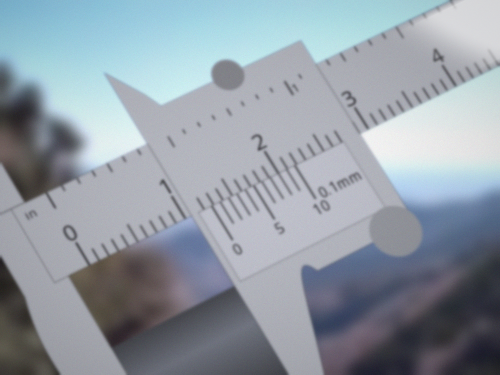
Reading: 12.8 mm
